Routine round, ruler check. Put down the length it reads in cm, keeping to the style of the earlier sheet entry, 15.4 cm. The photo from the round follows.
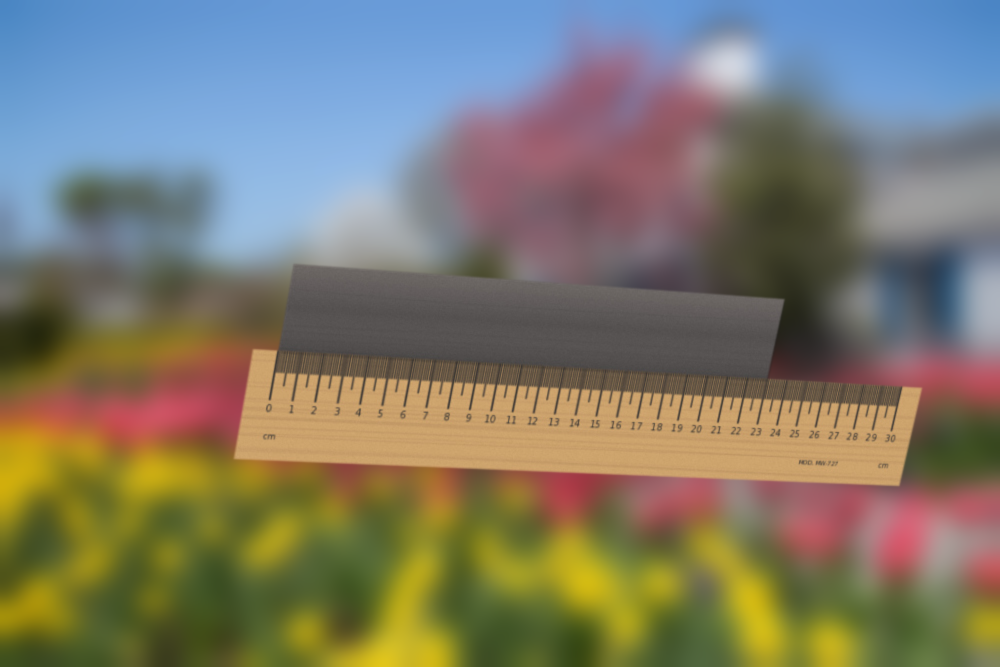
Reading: 23 cm
